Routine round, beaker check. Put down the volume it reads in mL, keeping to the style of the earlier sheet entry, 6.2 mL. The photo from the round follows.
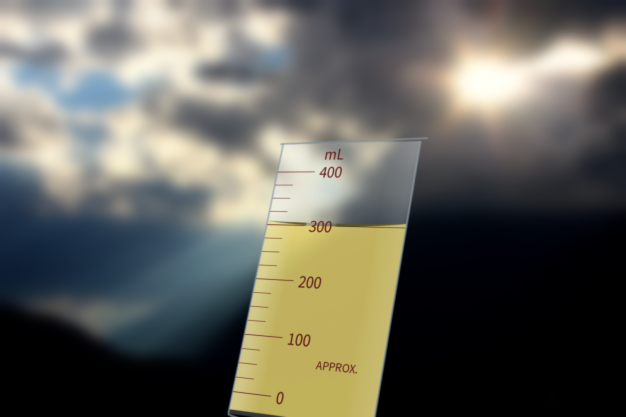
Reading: 300 mL
